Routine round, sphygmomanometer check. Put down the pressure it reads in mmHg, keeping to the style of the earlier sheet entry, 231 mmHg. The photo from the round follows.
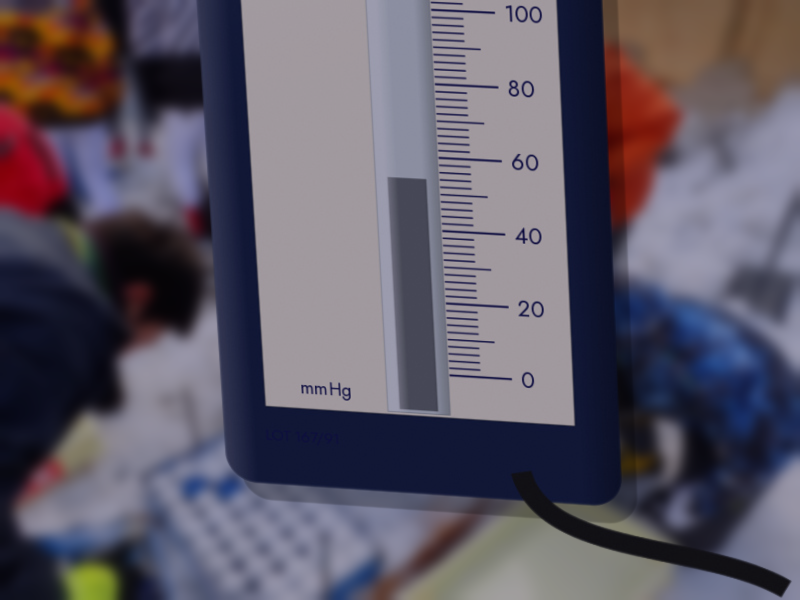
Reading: 54 mmHg
